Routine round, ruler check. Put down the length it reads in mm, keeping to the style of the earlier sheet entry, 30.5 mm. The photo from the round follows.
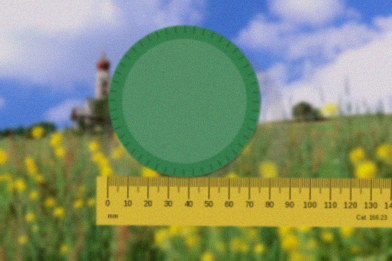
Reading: 75 mm
